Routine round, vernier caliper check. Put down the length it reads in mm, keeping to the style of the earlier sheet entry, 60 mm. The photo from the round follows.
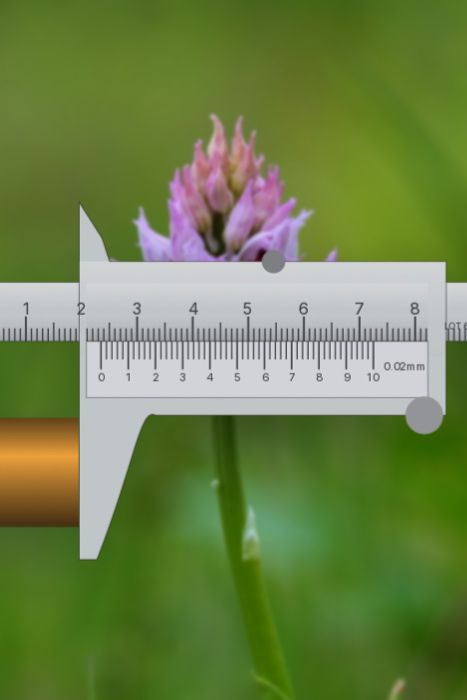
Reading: 23.5 mm
